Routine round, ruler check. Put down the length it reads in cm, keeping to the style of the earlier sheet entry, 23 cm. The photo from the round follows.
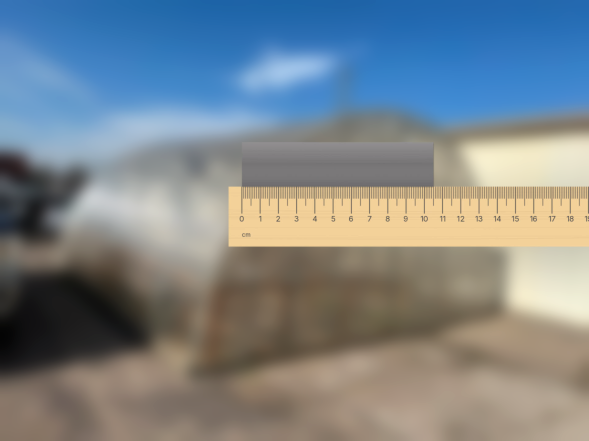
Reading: 10.5 cm
